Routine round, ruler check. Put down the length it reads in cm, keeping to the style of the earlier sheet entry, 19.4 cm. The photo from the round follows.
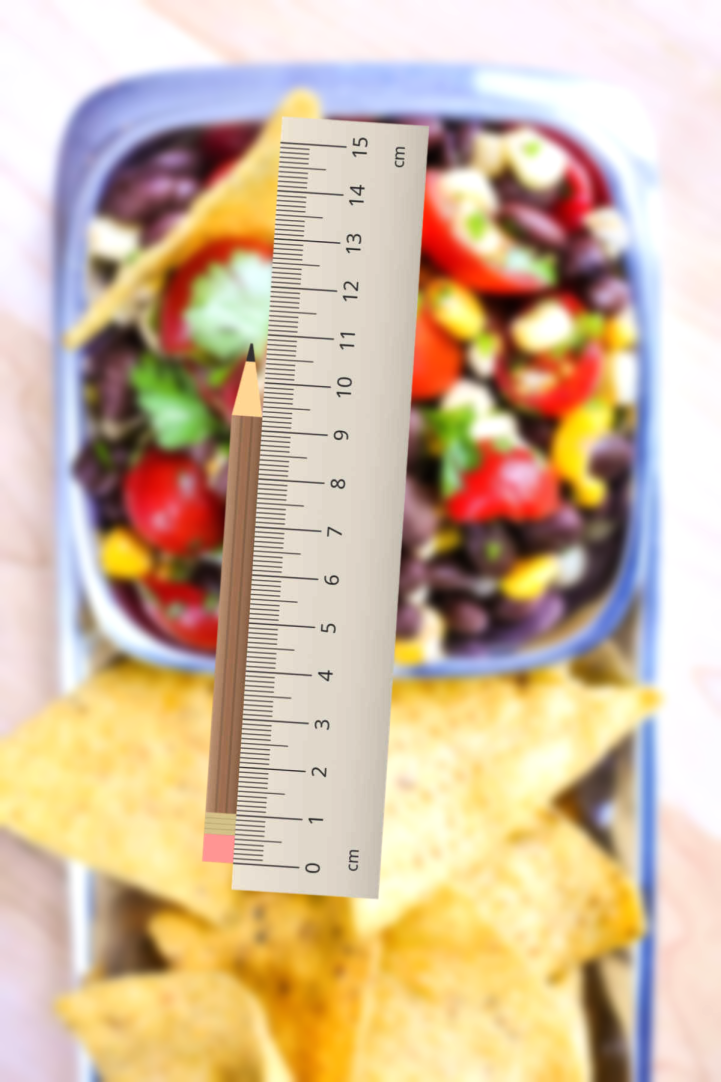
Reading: 10.8 cm
